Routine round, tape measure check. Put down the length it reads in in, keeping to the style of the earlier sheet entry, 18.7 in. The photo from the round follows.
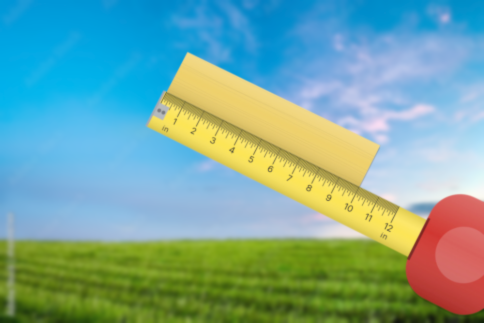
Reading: 10 in
